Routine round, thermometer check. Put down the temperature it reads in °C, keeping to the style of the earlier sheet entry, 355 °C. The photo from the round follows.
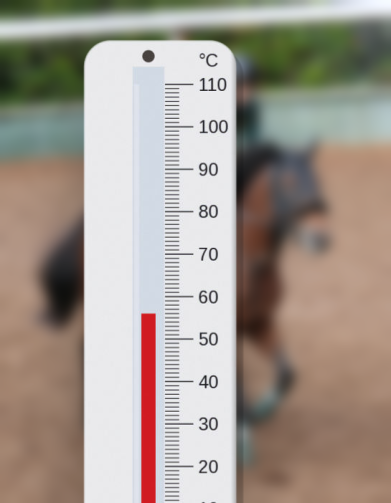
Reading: 56 °C
